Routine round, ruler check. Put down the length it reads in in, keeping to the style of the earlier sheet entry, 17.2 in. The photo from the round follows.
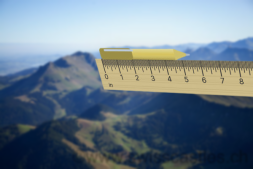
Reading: 5.5 in
